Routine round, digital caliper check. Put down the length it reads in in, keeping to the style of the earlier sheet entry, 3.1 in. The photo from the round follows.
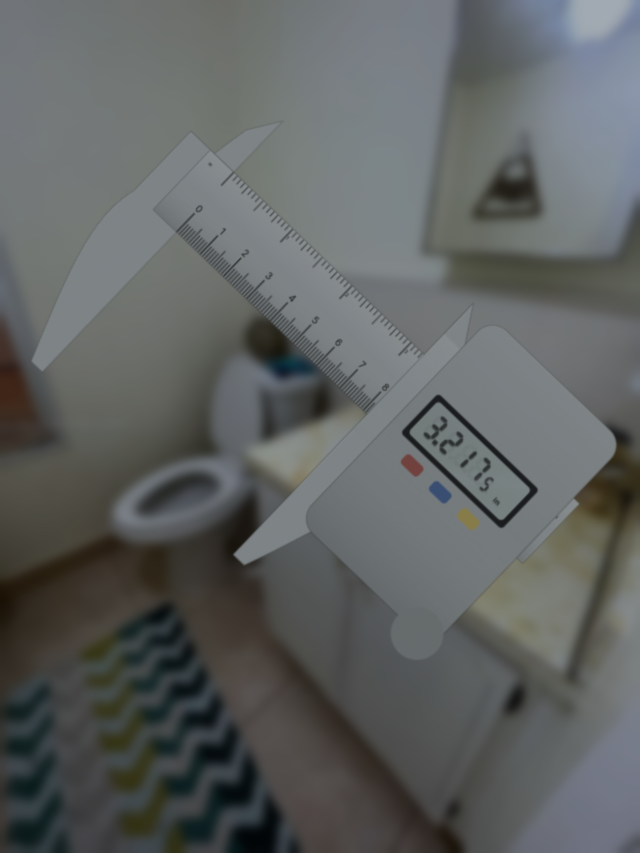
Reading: 3.2175 in
